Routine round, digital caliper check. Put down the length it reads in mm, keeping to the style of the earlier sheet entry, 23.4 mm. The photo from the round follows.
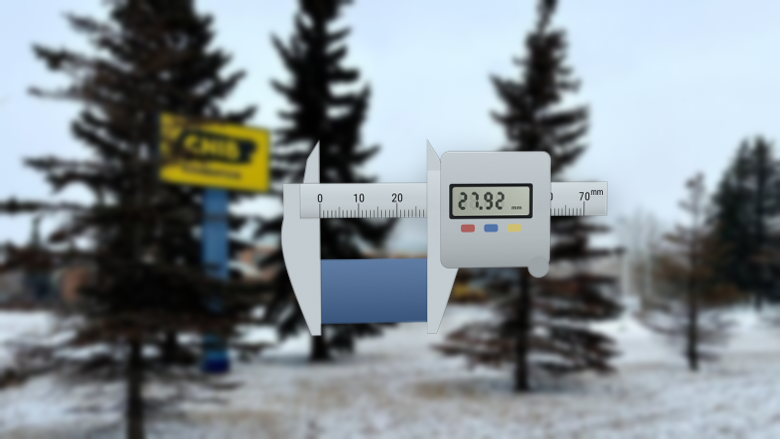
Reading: 27.92 mm
